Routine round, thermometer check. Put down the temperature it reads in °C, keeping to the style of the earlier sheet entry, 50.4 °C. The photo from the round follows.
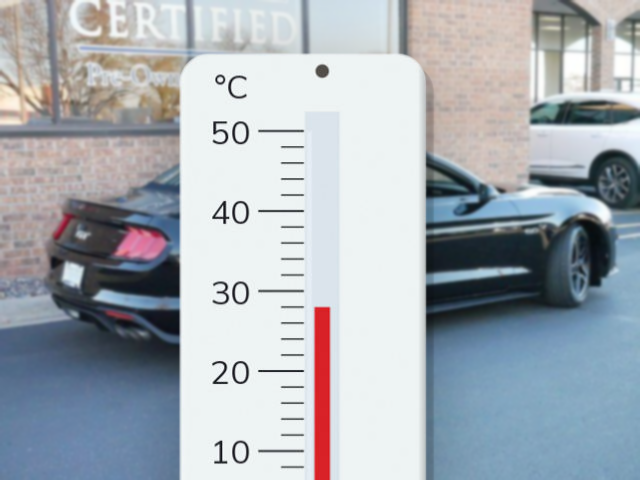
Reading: 28 °C
